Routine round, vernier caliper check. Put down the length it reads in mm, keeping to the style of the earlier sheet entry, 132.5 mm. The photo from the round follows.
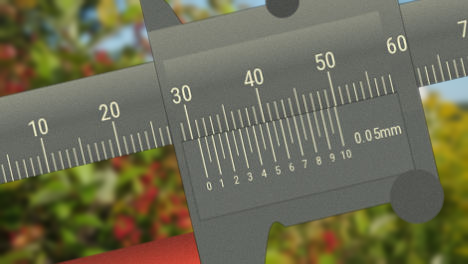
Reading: 30.8 mm
